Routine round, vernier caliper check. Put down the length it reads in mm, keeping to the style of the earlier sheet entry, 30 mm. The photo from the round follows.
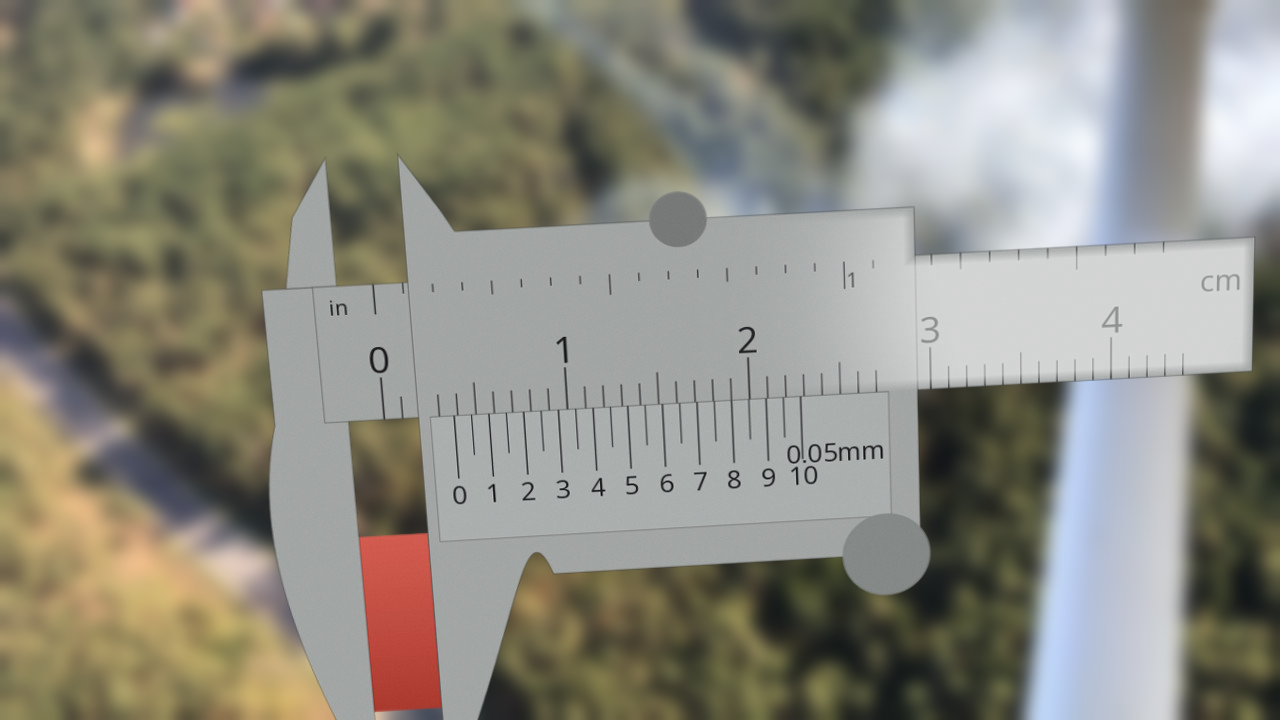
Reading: 3.8 mm
